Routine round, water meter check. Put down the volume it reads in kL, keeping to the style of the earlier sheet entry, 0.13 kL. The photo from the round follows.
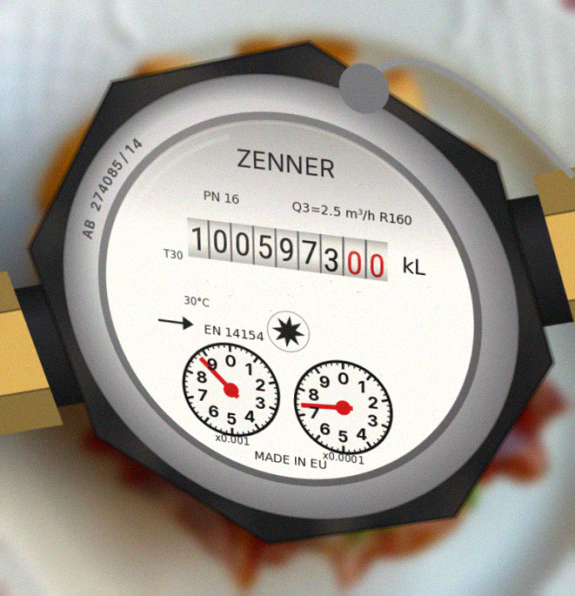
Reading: 1005972.9987 kL
